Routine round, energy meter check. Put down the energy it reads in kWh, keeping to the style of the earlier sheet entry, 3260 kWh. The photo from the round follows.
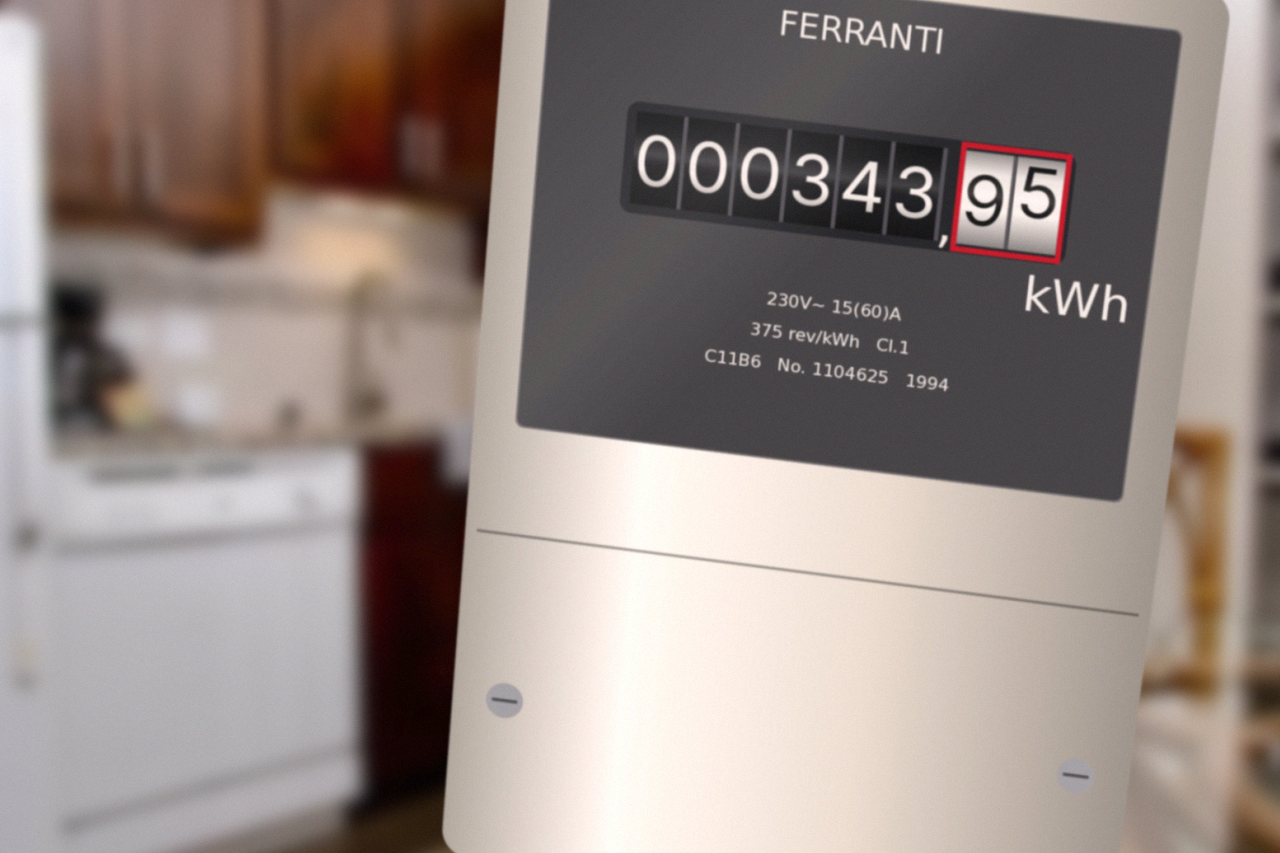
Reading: 343.95 kWh
